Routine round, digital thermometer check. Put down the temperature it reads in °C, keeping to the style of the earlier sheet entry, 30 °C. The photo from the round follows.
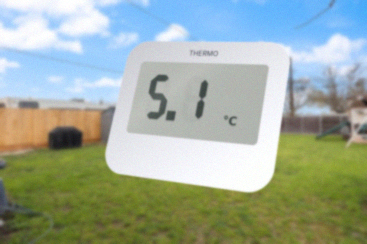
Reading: 5.1 °C
